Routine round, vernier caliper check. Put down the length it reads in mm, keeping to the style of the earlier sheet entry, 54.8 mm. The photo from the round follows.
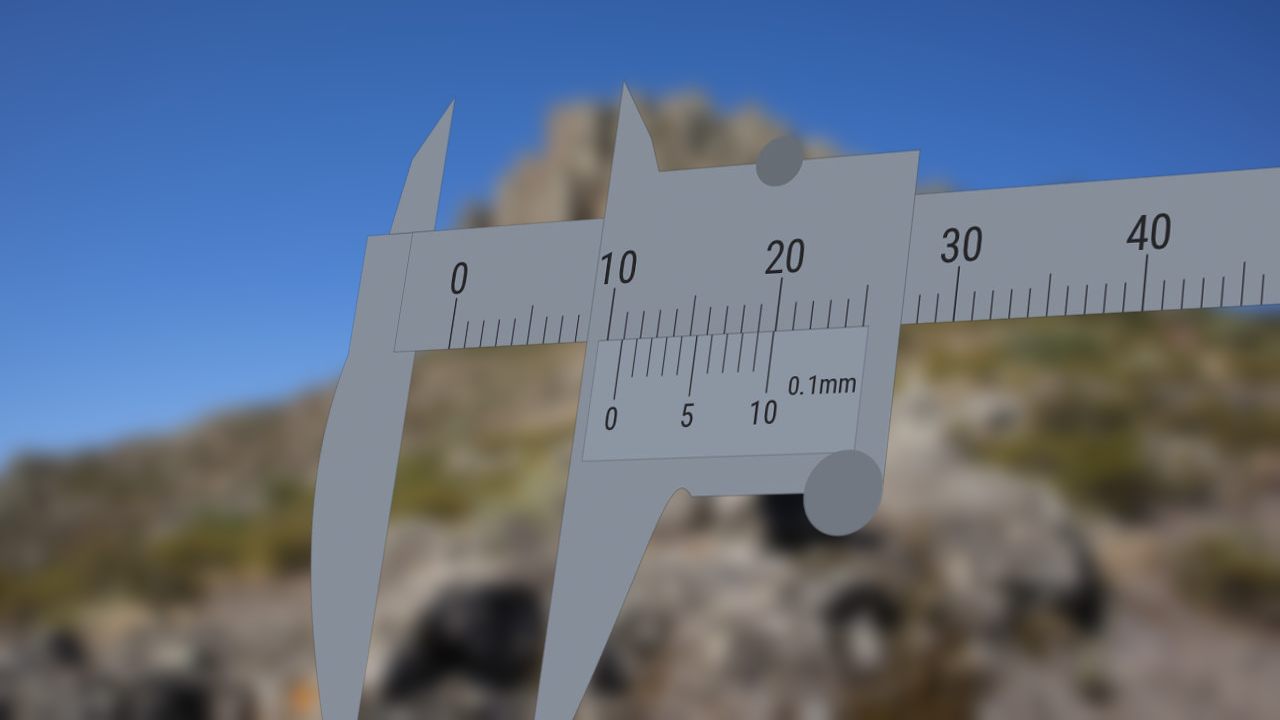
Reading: 10.9 mm
